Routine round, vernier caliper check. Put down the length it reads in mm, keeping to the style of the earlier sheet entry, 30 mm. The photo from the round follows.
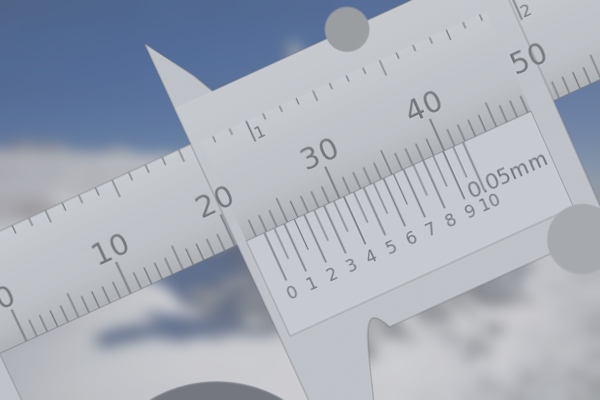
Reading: 22.8 mm
